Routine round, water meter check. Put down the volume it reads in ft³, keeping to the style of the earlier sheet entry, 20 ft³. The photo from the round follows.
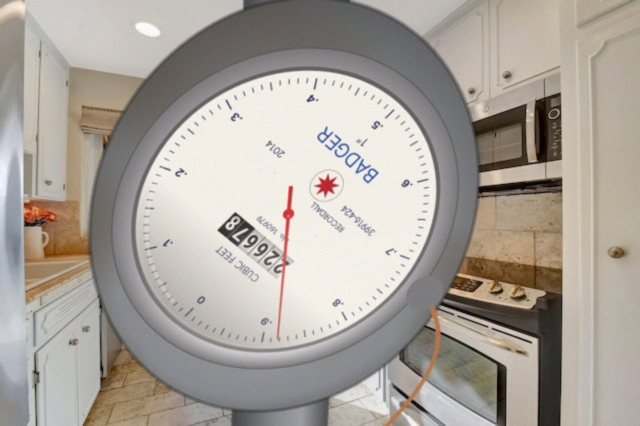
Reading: 226677.88 ft³
